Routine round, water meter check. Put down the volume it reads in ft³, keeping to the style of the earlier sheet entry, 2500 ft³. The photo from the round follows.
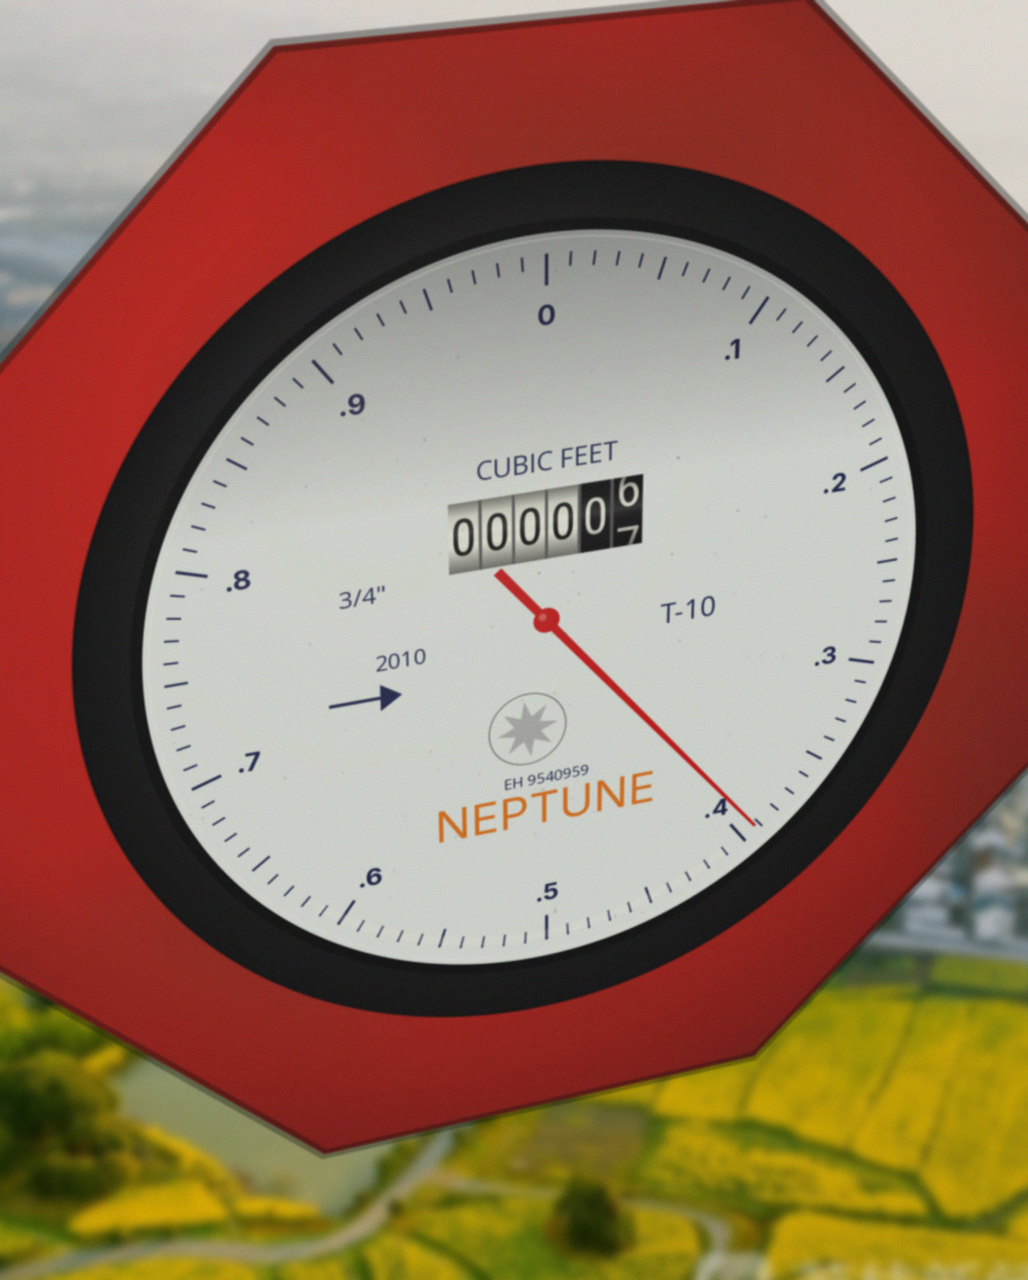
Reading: 6.39 ft³
